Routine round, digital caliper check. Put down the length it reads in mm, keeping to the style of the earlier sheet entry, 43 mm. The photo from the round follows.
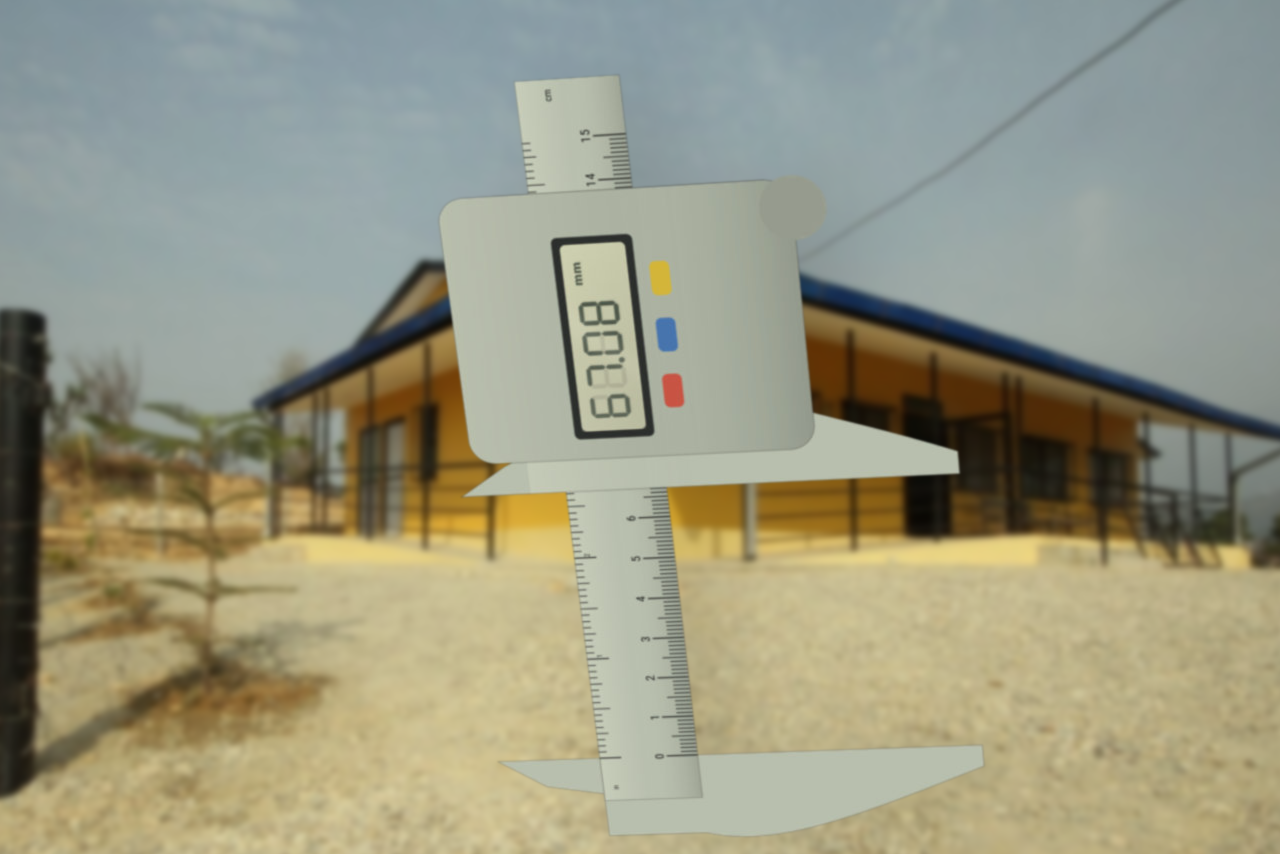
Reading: 67.08 mm
